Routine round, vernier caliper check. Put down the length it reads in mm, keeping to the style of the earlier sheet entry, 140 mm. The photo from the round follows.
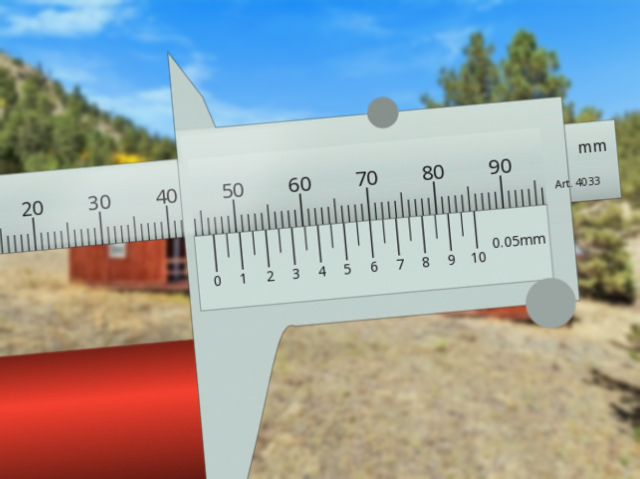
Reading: 46.6 mm
